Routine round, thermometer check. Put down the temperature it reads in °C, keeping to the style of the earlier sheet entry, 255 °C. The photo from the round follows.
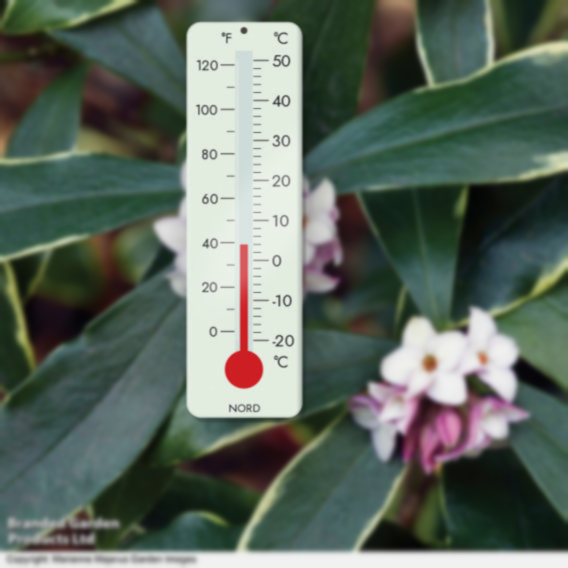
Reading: 4 °C
